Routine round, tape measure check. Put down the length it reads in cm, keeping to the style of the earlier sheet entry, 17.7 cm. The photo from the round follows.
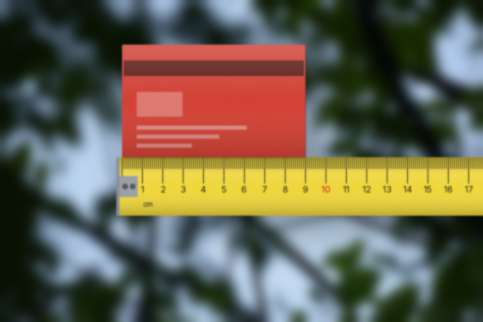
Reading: 9 cm
